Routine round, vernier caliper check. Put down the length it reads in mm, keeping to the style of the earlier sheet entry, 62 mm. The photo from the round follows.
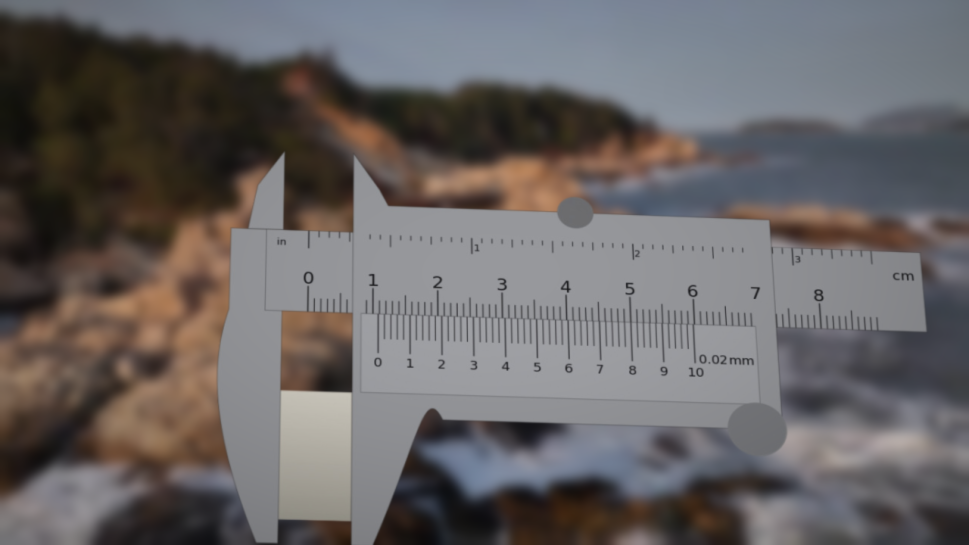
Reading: 10.8 mm
